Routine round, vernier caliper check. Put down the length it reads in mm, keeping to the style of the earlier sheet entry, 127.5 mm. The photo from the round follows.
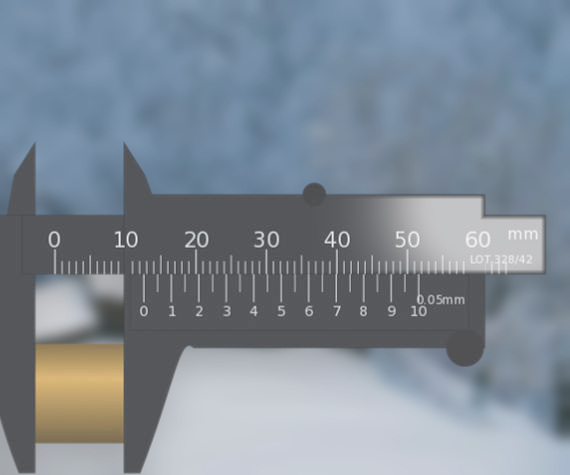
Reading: 12.6 mm
